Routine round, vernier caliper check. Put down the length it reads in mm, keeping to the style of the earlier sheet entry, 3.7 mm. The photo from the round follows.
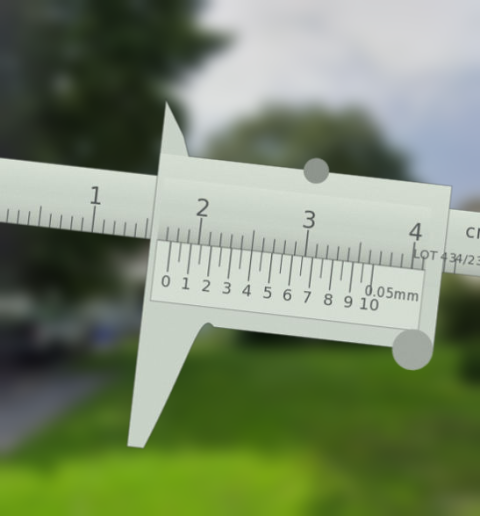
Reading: 17.4 mm
